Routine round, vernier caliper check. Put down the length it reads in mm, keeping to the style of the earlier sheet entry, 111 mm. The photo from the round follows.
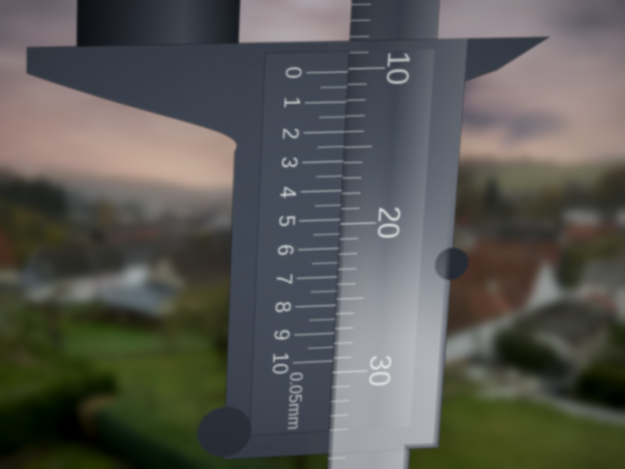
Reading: 10.2 mm
